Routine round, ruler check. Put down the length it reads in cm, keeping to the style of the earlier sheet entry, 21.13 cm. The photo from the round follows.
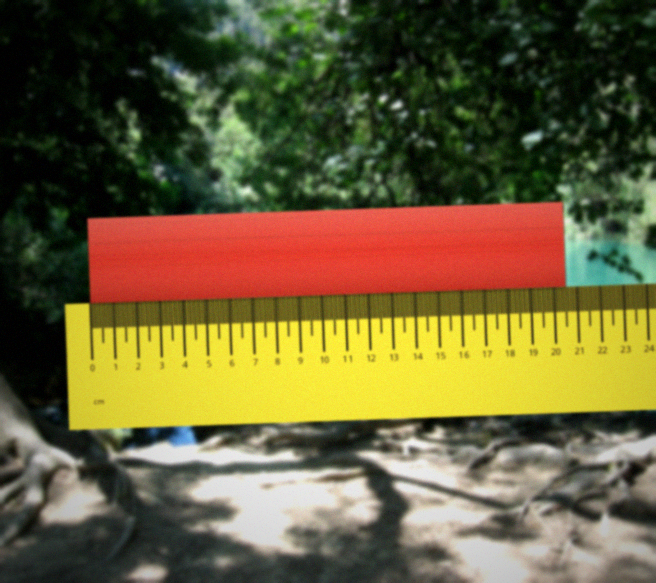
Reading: 20.5 cm
